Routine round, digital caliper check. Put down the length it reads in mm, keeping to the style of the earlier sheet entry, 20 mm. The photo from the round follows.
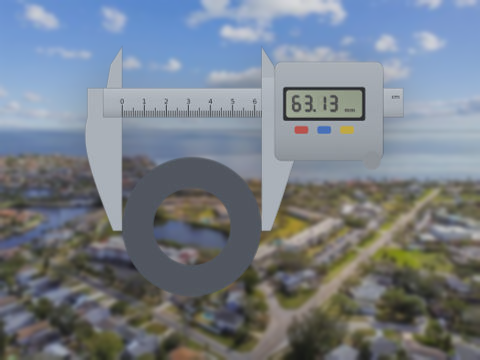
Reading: 63.13 mm
